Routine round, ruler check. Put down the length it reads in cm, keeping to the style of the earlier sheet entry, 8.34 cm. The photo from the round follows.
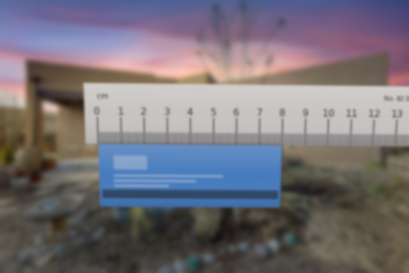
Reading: 8 cm
